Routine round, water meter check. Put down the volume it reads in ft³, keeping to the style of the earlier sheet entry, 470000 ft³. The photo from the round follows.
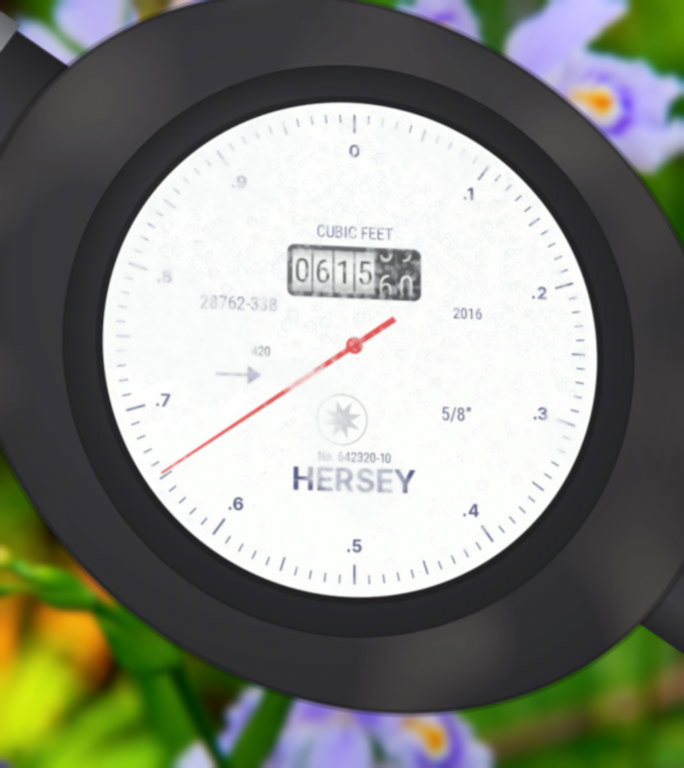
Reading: 61559.65 ft³
